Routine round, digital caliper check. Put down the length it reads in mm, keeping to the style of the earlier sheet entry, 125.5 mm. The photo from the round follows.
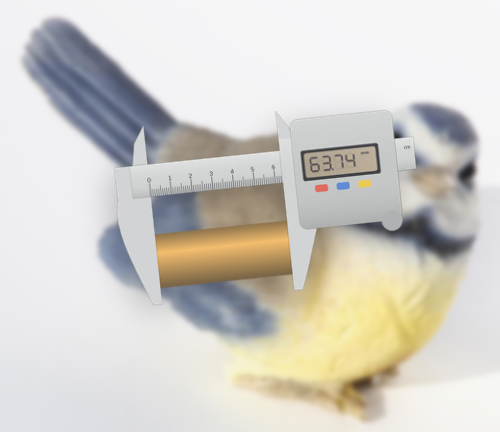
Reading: 63.74 mm
